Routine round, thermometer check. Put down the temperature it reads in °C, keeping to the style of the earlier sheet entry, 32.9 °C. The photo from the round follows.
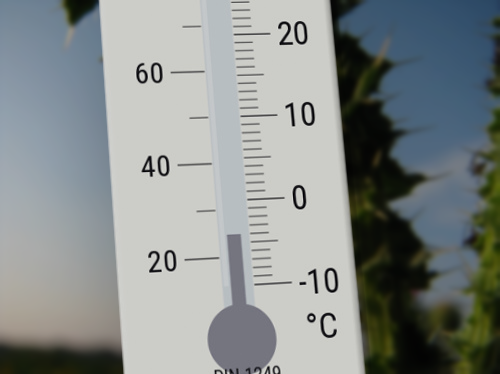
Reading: -4 °C
